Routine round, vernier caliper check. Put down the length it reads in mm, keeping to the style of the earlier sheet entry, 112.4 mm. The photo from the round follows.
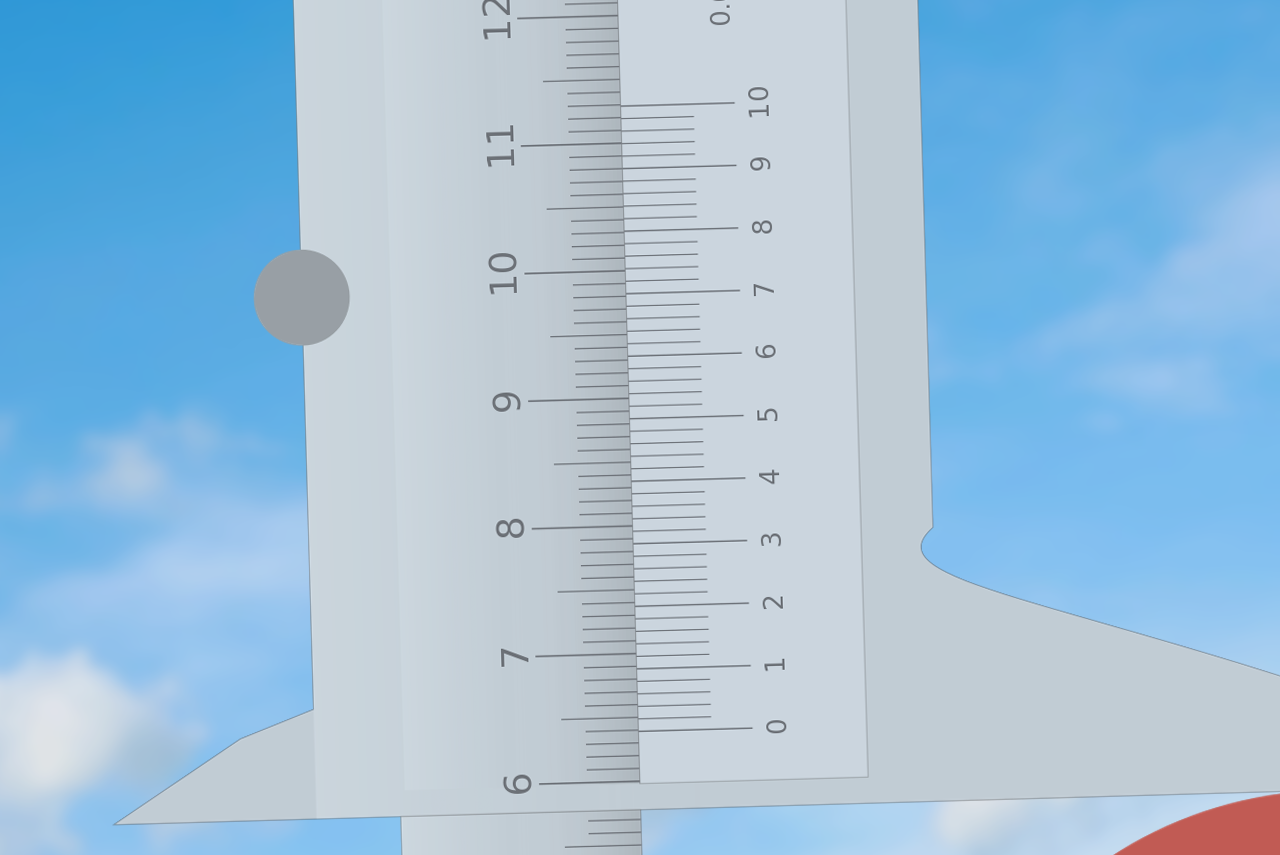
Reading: 63.9 mm
